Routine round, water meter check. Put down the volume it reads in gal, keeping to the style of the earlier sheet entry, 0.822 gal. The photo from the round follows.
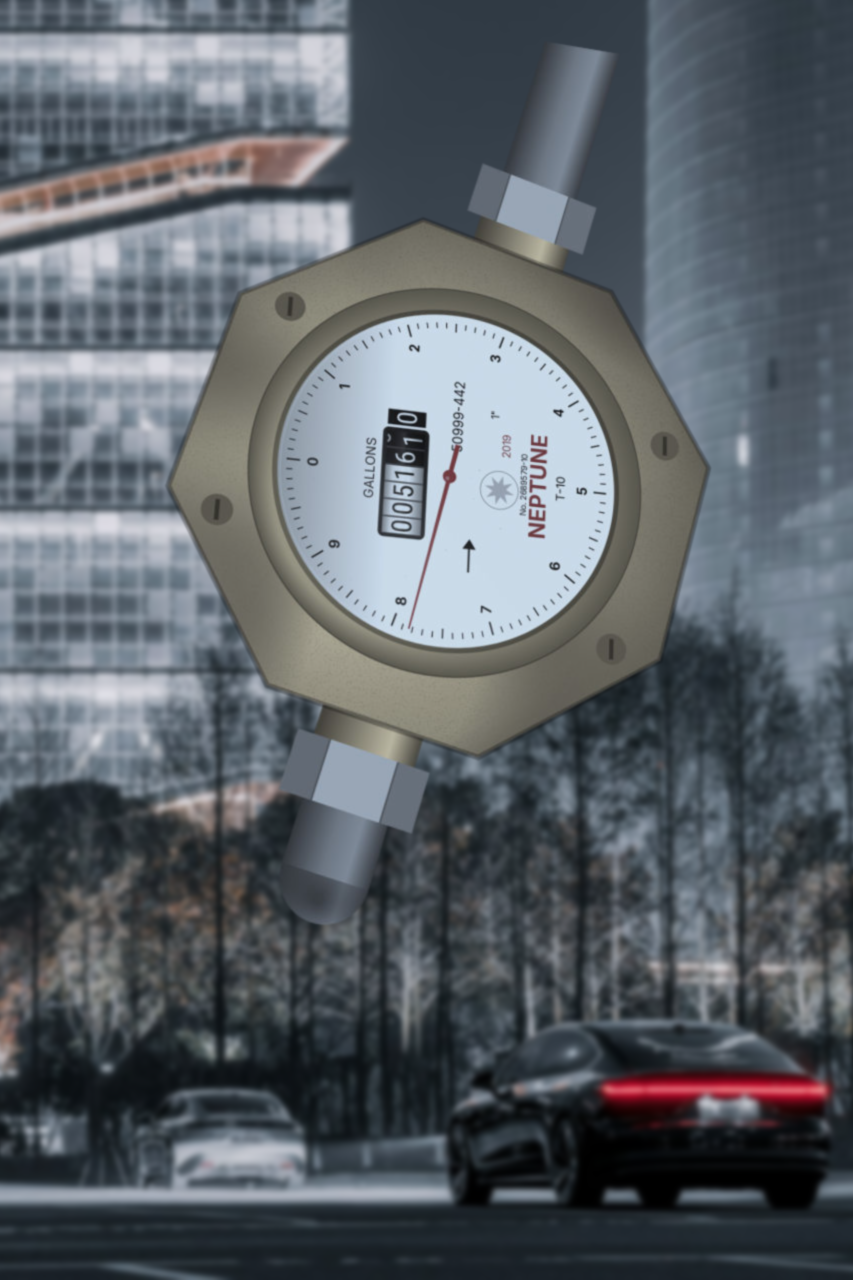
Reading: 51607.8 gal
